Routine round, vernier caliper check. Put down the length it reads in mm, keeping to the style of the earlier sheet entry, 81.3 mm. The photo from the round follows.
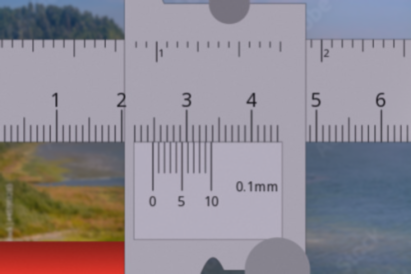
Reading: 24.8 mm
